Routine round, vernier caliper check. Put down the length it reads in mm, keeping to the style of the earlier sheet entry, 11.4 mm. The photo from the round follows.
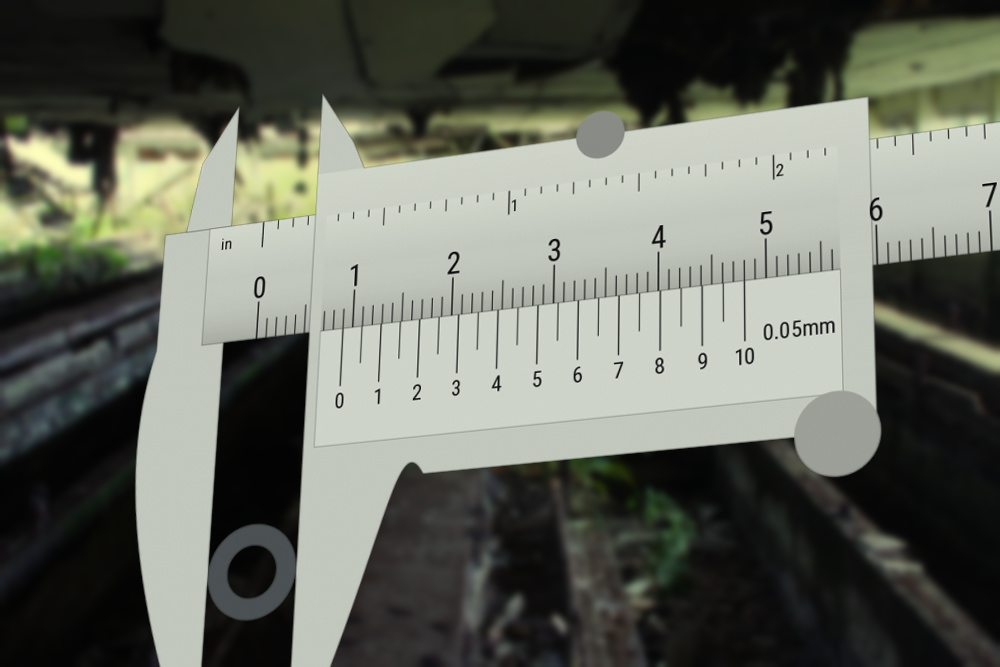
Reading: 9.0 mm
